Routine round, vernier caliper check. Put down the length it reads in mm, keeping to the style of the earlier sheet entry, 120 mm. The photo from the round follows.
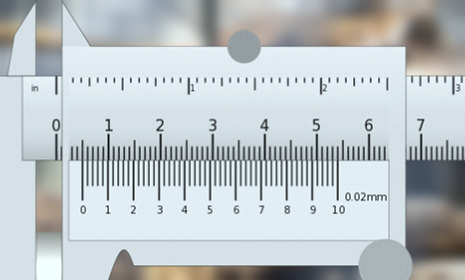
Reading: 5.0 mm
